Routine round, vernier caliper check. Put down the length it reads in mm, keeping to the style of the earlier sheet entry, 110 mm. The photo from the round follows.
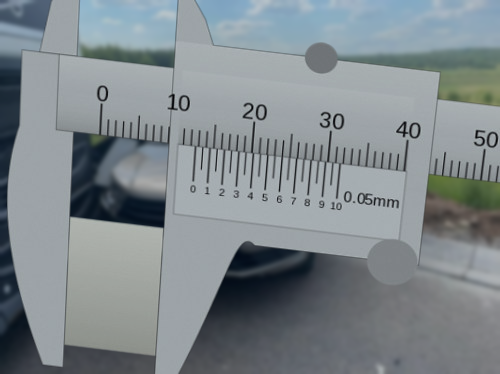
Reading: 12.6 mm
